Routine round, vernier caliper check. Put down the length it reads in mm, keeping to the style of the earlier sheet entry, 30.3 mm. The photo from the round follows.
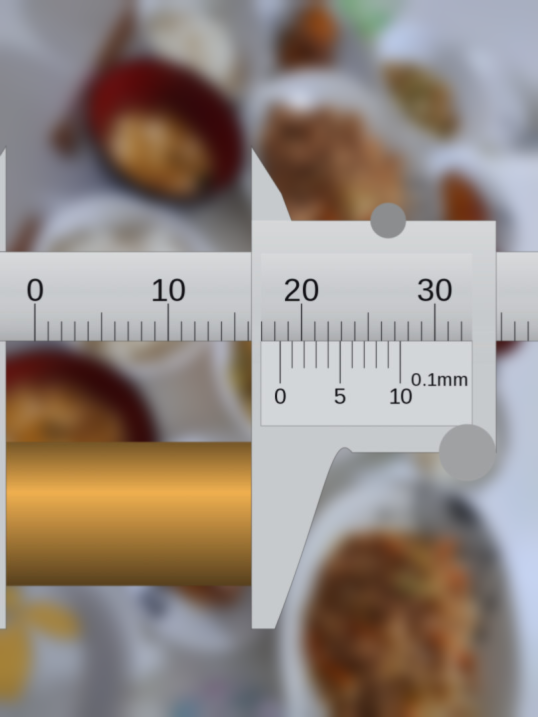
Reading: 18.4 mm
